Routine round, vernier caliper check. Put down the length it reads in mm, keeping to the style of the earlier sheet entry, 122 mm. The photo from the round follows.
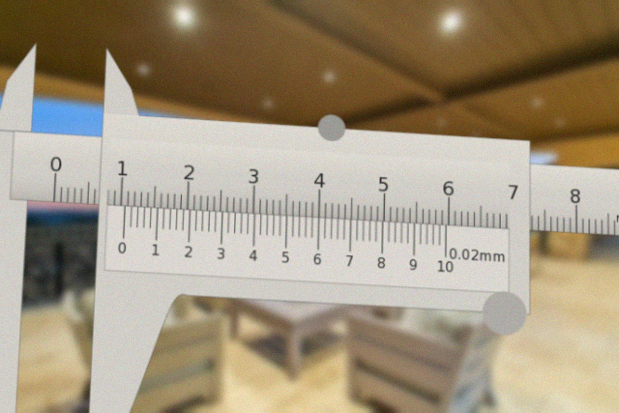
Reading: 10.6 mm
